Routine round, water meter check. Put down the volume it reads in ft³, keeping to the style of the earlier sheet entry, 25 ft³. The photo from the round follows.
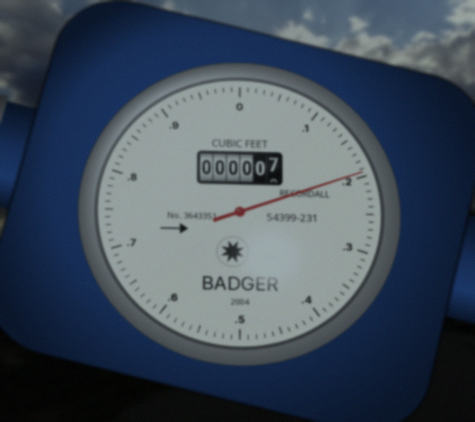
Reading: 7.19 ft³
